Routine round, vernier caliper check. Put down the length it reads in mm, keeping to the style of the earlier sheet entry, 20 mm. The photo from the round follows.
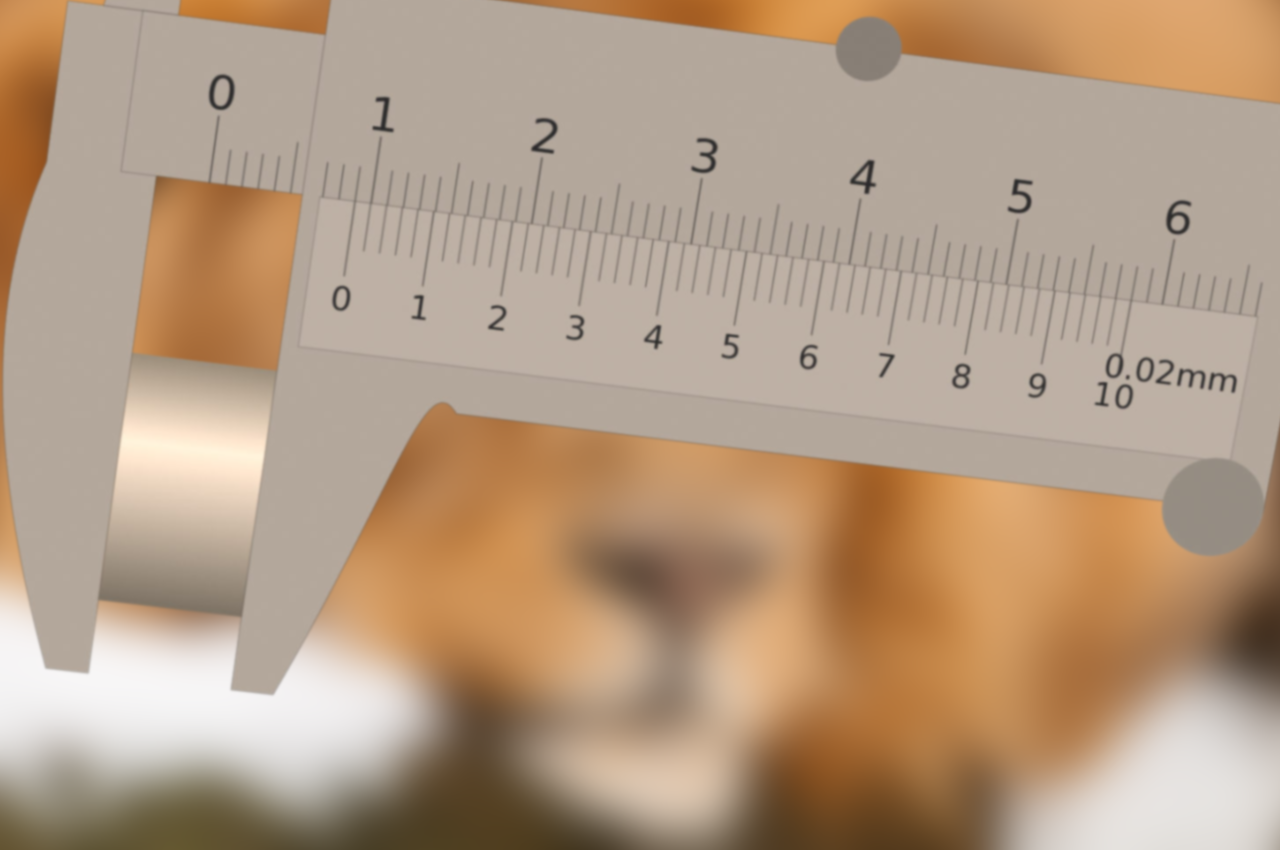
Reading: 9.0 mm
